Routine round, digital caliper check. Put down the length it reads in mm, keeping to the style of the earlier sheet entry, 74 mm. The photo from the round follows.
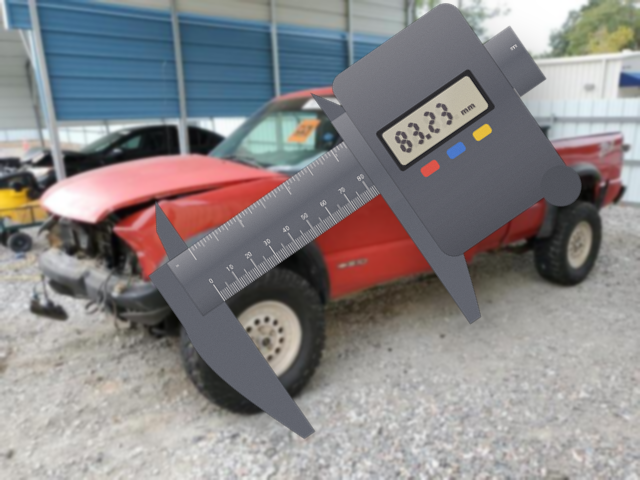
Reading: 83.23 mm
